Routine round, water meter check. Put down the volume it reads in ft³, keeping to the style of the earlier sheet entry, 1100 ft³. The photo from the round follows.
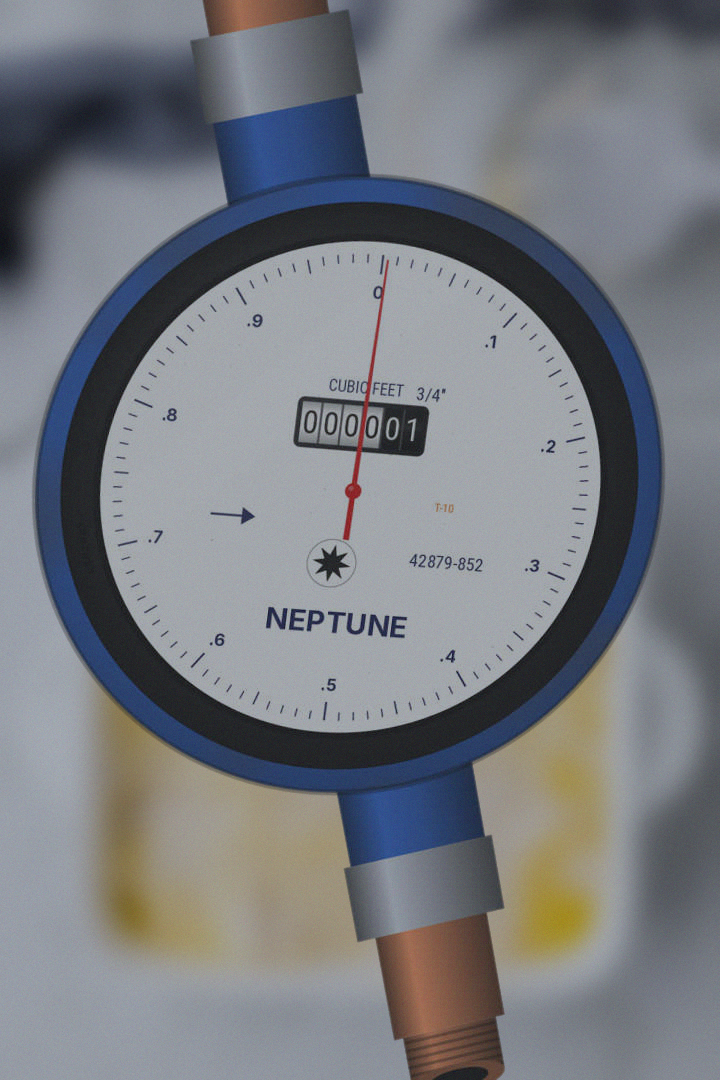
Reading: 1.00 ft³
